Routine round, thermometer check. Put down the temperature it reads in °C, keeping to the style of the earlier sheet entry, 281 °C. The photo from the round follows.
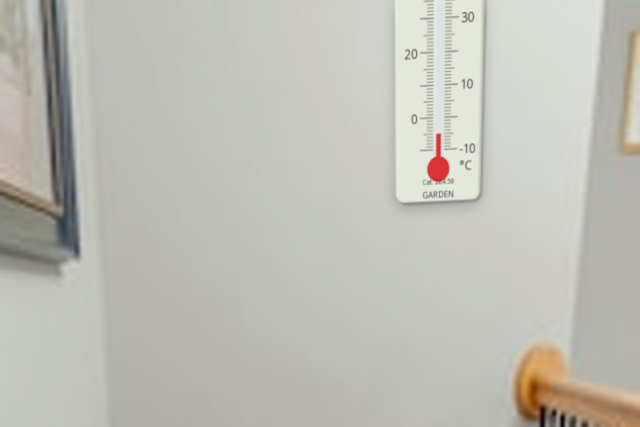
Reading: -5 °C
